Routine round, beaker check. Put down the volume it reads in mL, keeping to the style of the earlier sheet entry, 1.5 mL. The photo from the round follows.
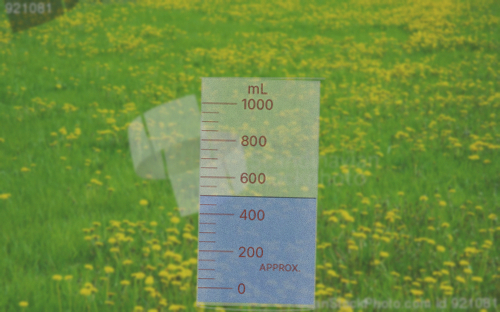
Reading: 500 mL
